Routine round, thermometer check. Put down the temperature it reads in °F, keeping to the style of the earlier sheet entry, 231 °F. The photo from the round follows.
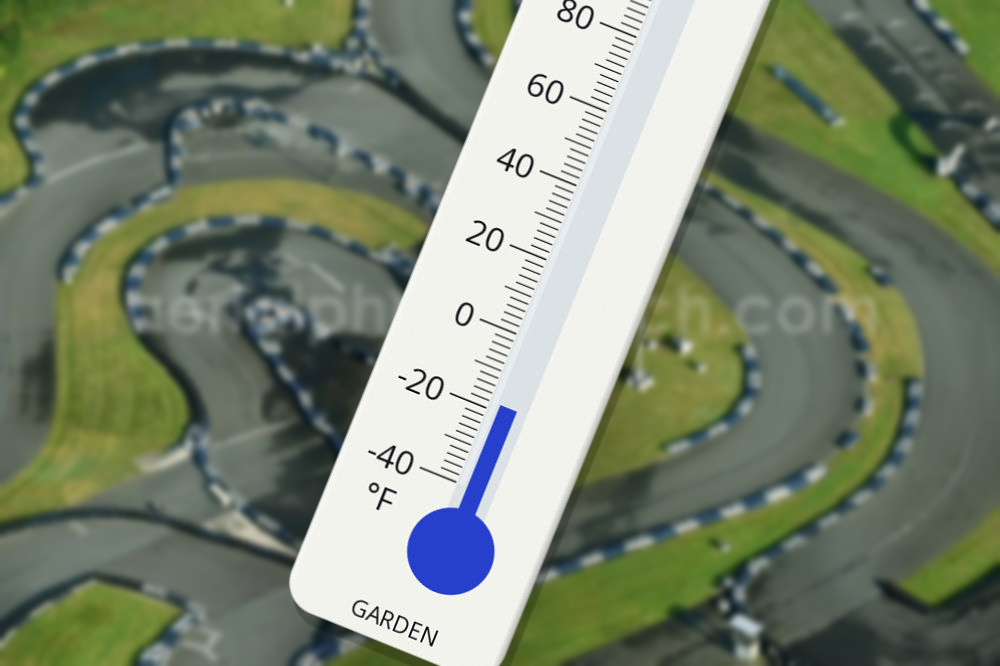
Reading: -18 °F
